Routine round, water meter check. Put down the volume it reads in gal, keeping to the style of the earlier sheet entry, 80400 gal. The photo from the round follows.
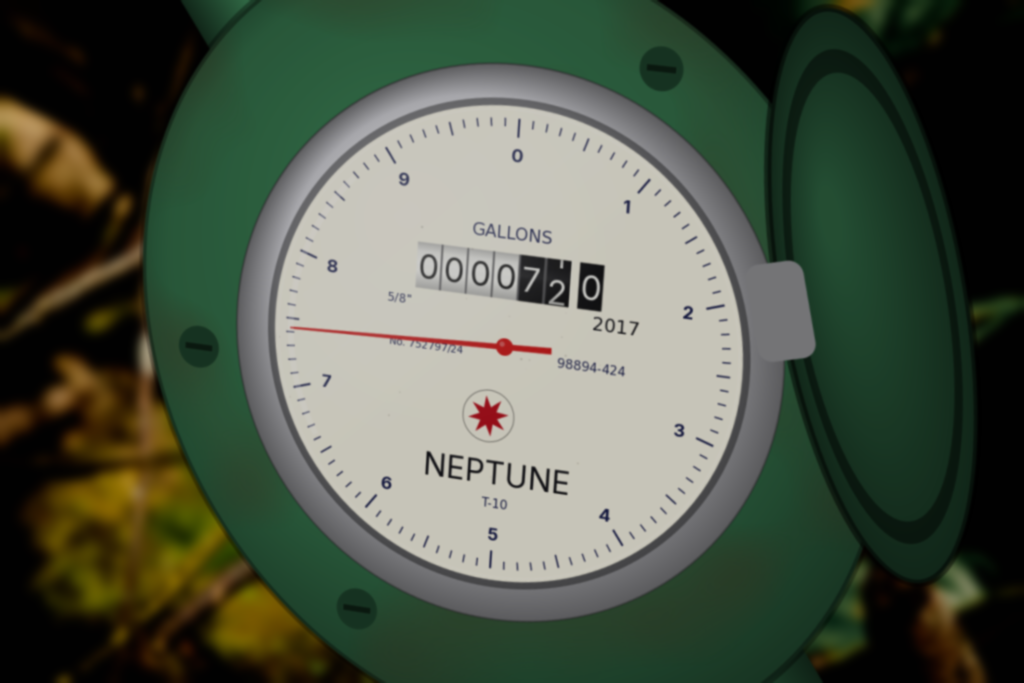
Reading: 717.4 gal
